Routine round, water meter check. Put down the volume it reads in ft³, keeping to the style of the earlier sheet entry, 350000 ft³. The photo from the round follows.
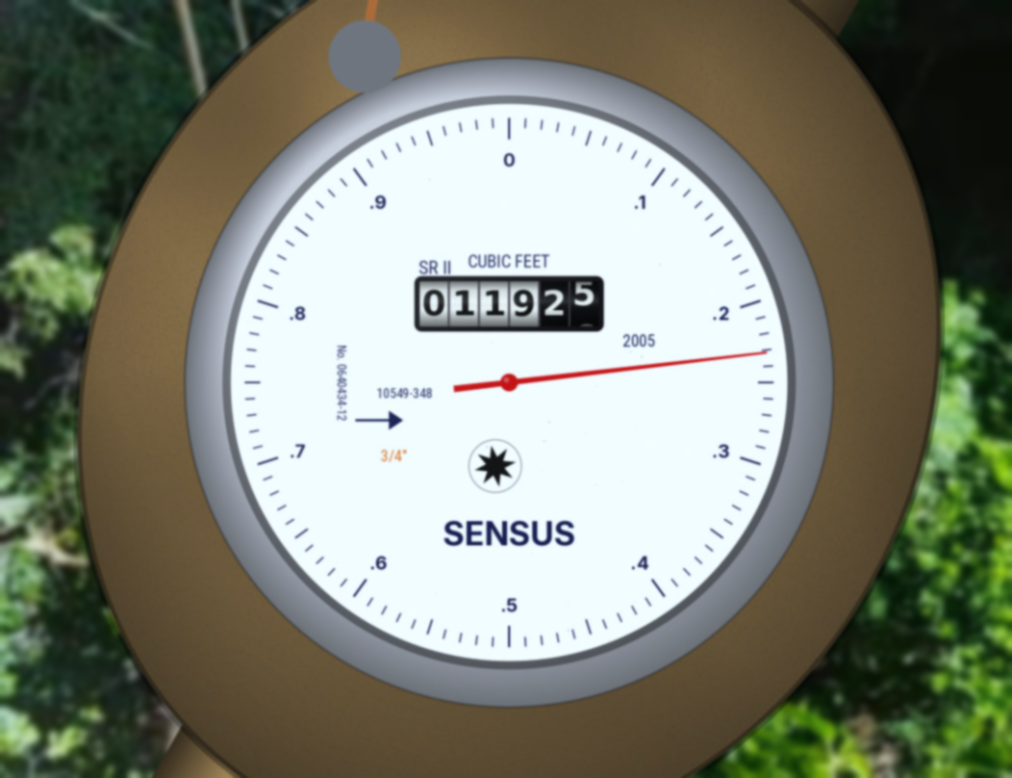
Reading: 11925.23 ft³
